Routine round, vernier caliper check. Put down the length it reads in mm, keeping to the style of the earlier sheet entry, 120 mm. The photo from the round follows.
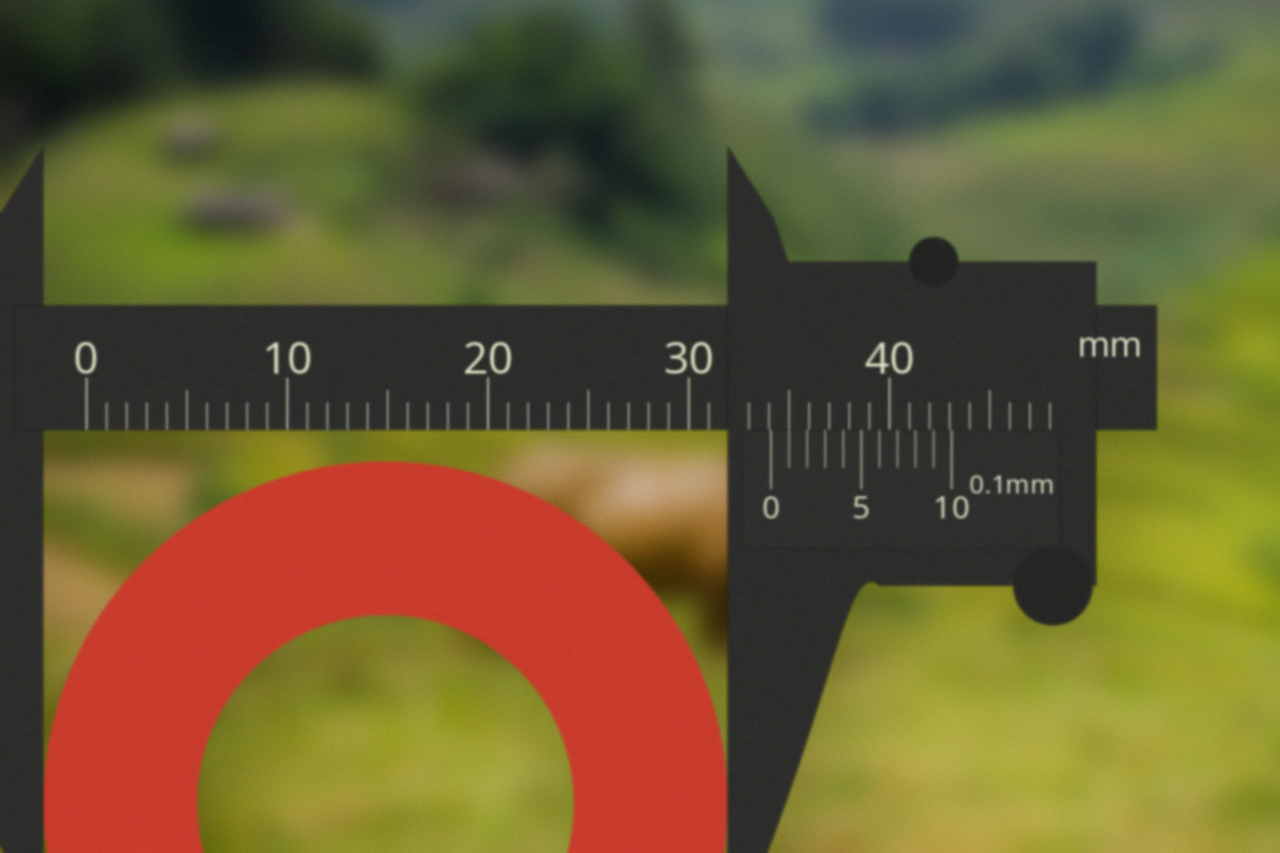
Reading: 34.1 mm
